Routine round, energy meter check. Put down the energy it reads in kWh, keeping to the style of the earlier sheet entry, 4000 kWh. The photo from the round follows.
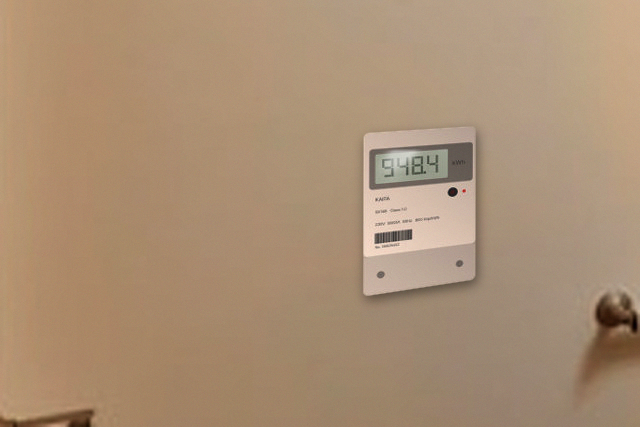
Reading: 948.4 kWh
